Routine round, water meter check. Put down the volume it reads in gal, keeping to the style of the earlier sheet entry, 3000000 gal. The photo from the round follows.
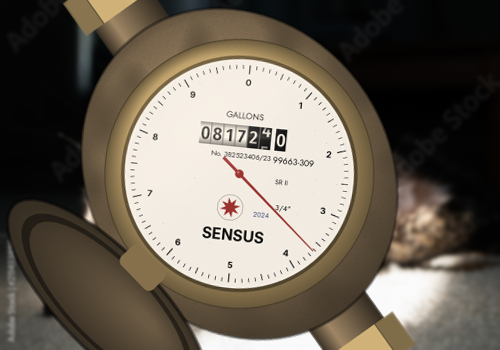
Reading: 817243.6 gal
